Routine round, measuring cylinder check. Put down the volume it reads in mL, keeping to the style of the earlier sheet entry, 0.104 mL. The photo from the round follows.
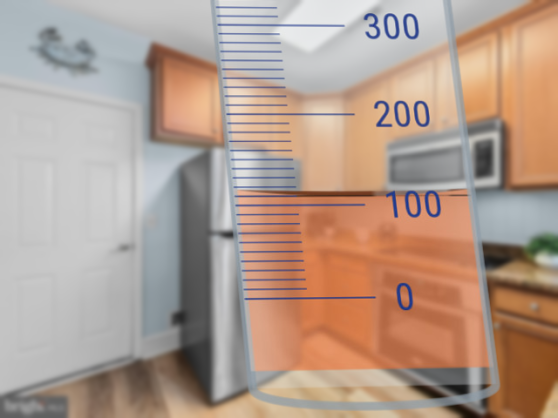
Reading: 110 mL
